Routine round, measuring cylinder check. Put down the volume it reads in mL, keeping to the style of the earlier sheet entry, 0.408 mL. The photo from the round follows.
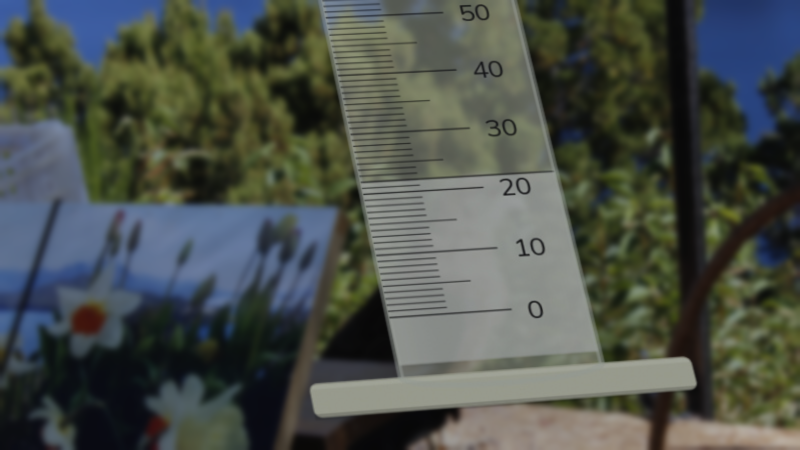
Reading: 22 mL
